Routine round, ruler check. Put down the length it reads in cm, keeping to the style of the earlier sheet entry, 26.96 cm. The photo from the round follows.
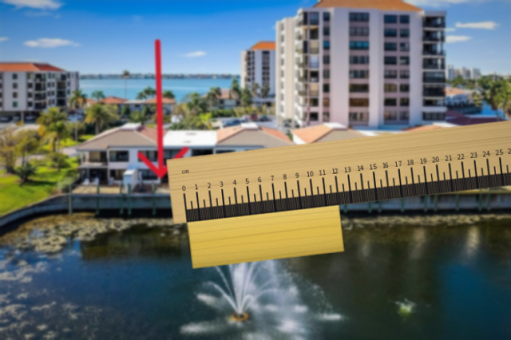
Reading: 12 cm
